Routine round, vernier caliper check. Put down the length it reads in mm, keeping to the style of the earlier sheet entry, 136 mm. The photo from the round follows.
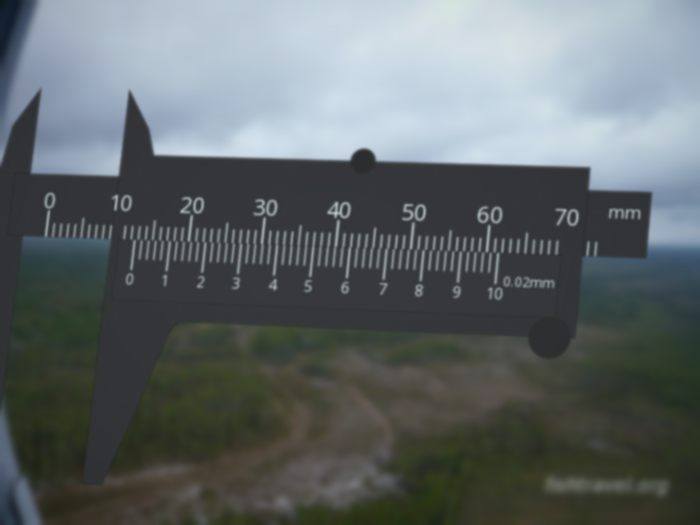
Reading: 12.5 mm
